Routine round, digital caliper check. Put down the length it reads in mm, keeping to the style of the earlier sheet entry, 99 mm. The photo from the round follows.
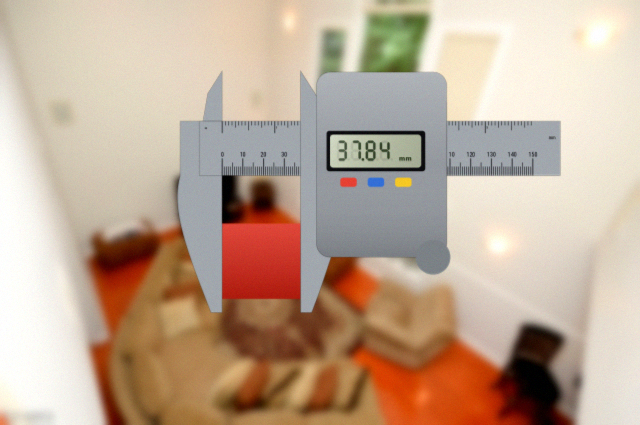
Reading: 37.84 mm
